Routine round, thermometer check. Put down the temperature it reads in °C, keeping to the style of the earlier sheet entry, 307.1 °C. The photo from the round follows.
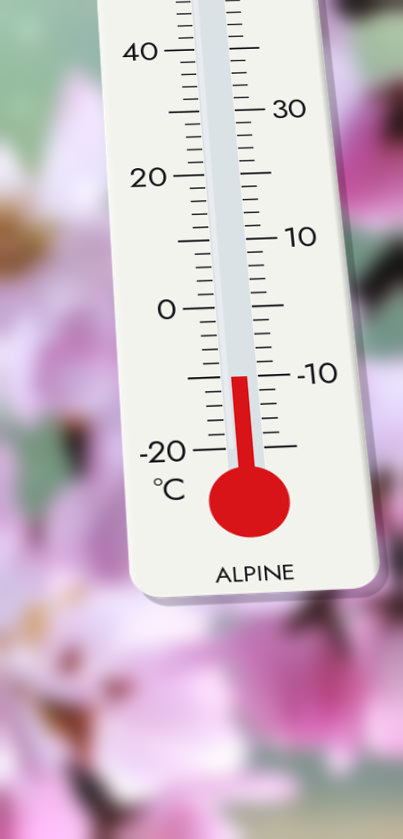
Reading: -10 °C
